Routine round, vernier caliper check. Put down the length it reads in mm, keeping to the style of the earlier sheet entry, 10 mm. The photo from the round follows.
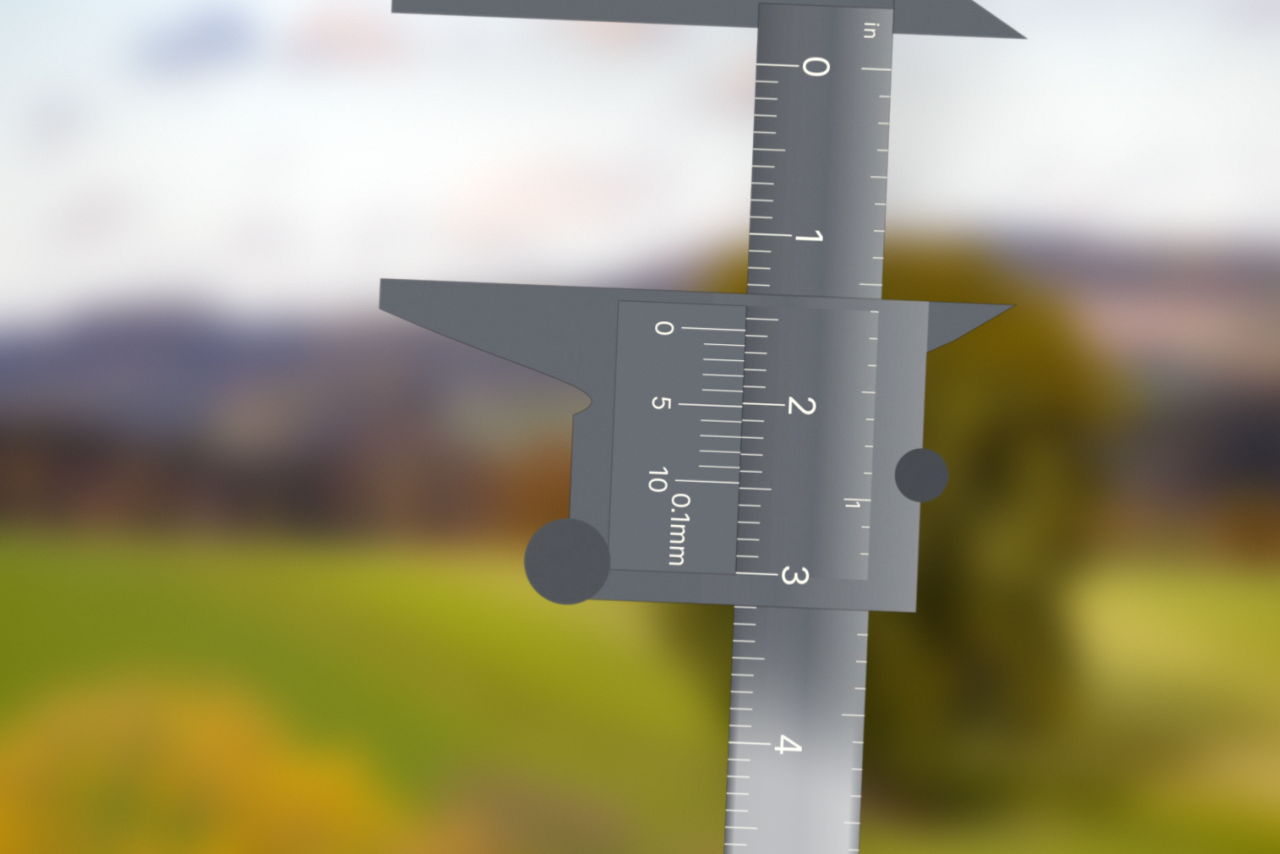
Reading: 15.7 mm
